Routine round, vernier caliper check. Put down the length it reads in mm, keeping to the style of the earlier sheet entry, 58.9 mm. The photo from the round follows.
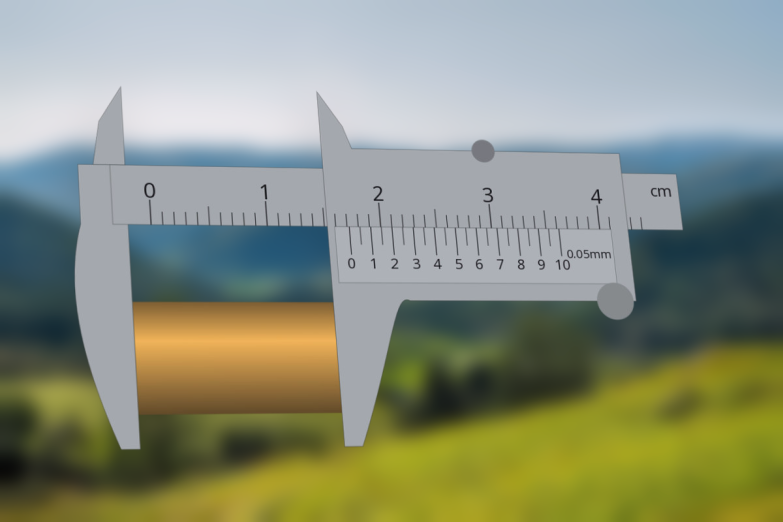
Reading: 17.2 mm
